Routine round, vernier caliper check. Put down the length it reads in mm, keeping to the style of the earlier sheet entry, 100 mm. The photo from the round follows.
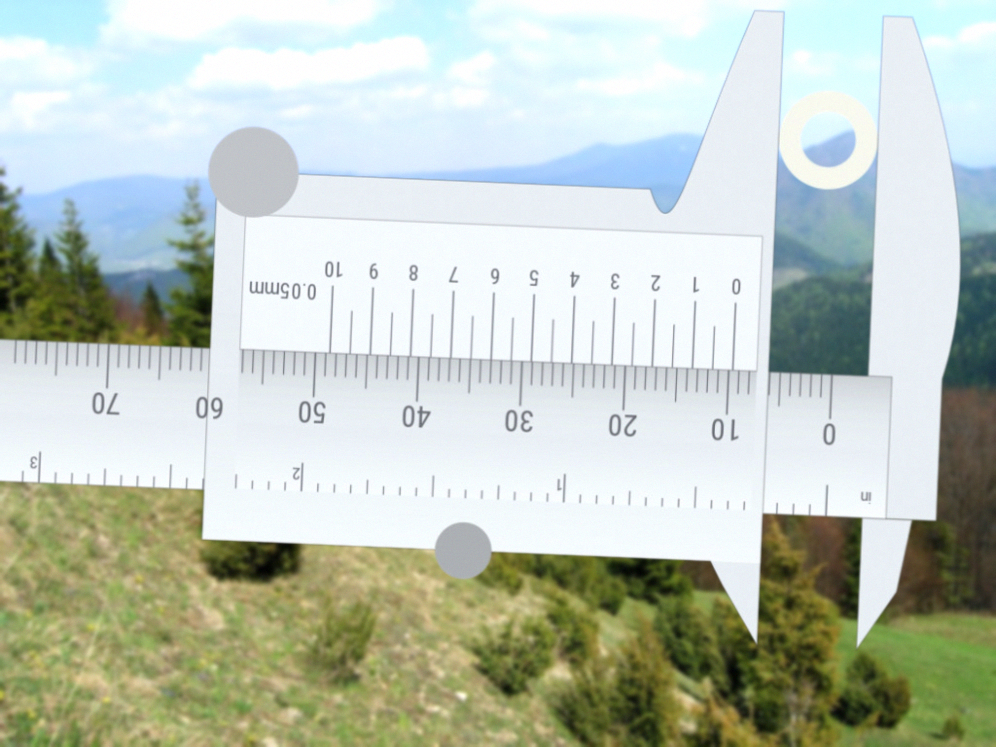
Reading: 9.6 mm
